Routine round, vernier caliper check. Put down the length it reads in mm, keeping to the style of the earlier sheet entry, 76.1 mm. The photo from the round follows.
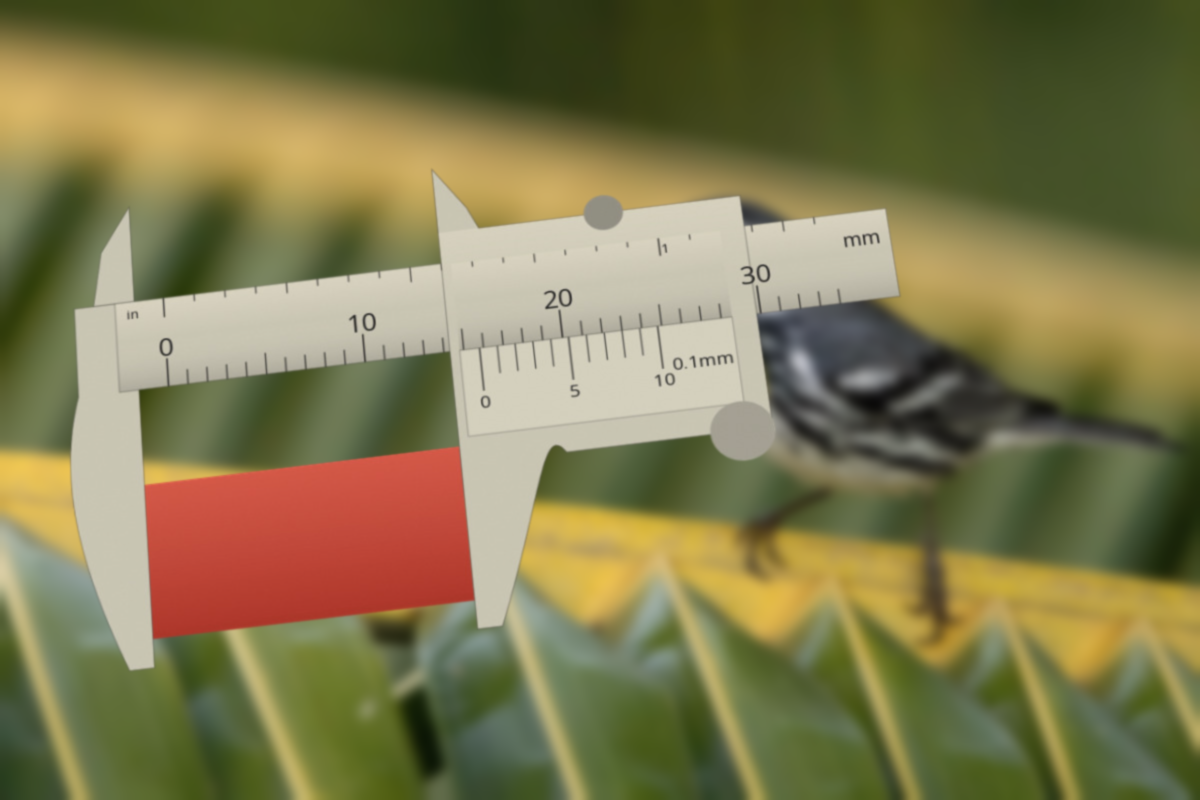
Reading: 15.8 mm
